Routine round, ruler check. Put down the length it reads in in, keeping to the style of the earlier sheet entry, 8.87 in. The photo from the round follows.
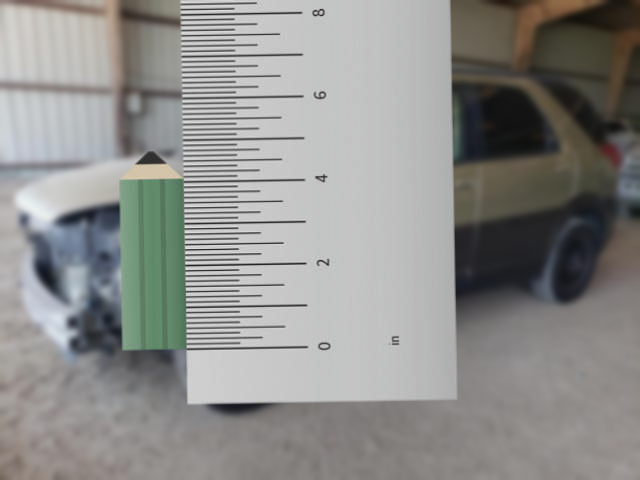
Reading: 4.75 in
